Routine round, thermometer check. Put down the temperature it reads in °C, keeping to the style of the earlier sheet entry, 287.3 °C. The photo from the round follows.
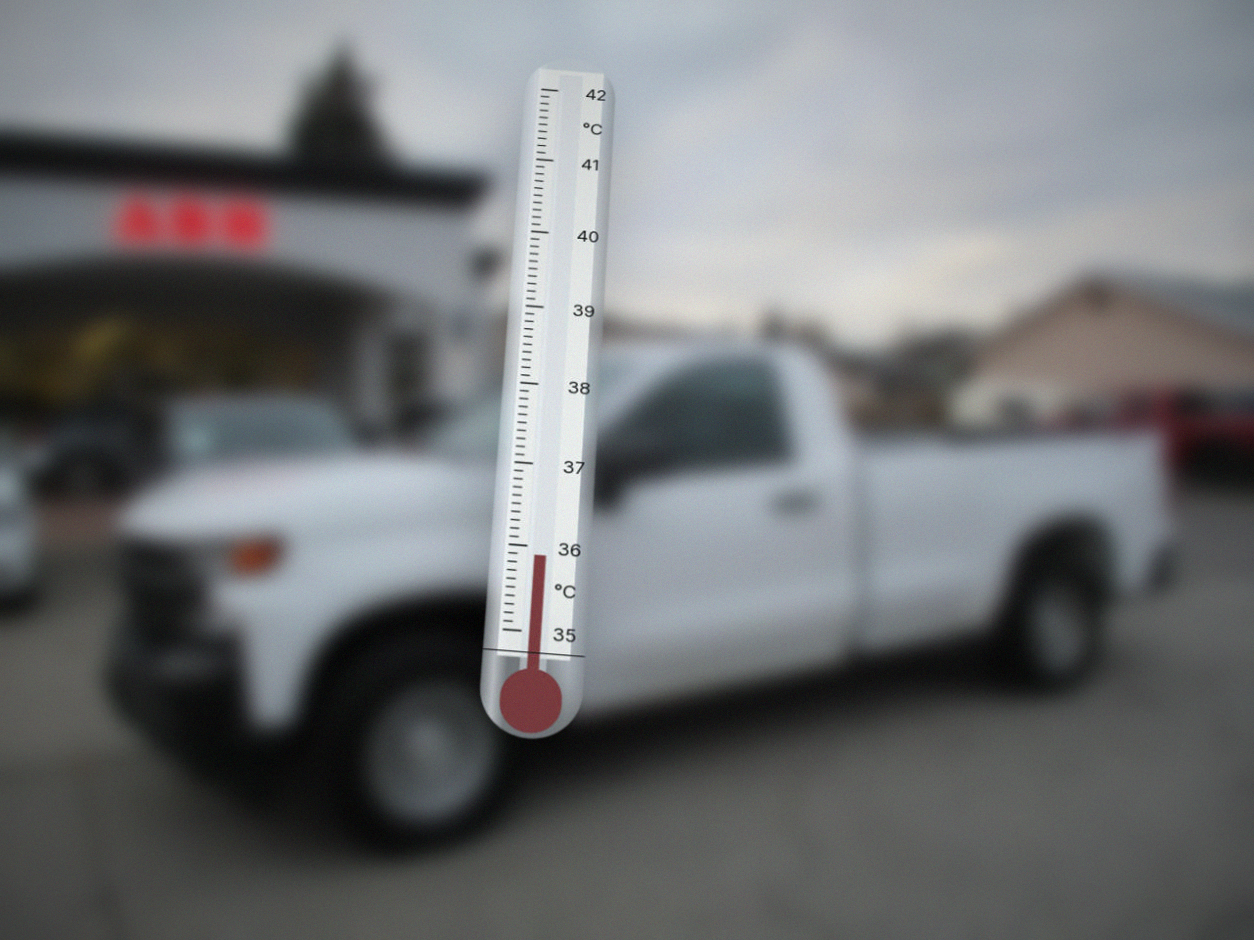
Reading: 35.9 °C
